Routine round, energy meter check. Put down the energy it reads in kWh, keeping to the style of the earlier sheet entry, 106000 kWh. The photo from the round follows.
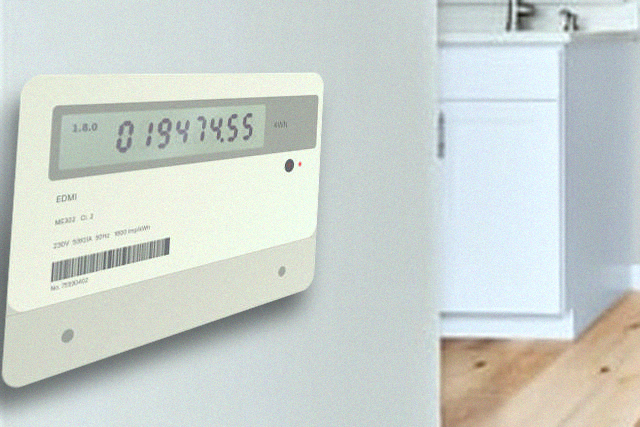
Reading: 19474.55 kWh
